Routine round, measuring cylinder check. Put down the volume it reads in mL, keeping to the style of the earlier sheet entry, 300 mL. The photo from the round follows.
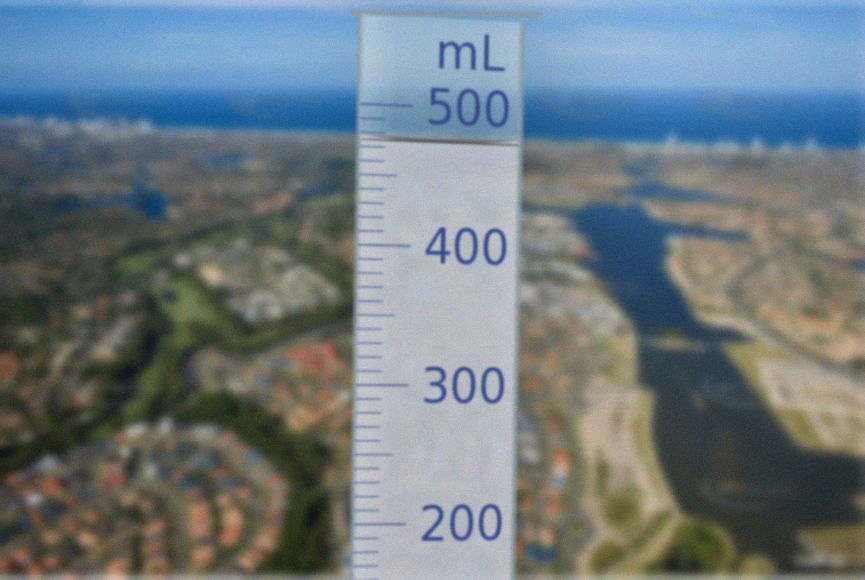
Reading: 475 mL
